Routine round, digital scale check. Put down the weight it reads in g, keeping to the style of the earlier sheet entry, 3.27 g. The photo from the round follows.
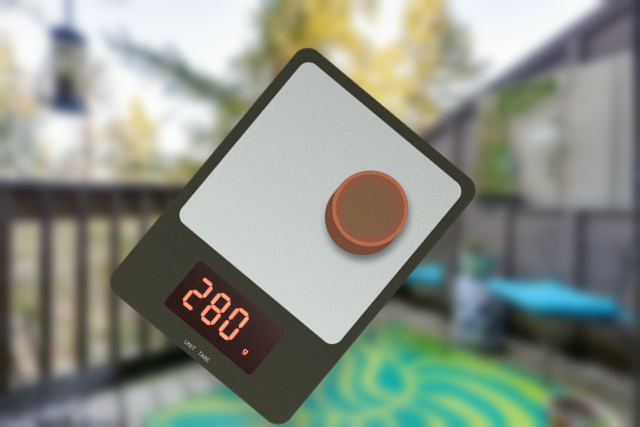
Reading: 280 g
